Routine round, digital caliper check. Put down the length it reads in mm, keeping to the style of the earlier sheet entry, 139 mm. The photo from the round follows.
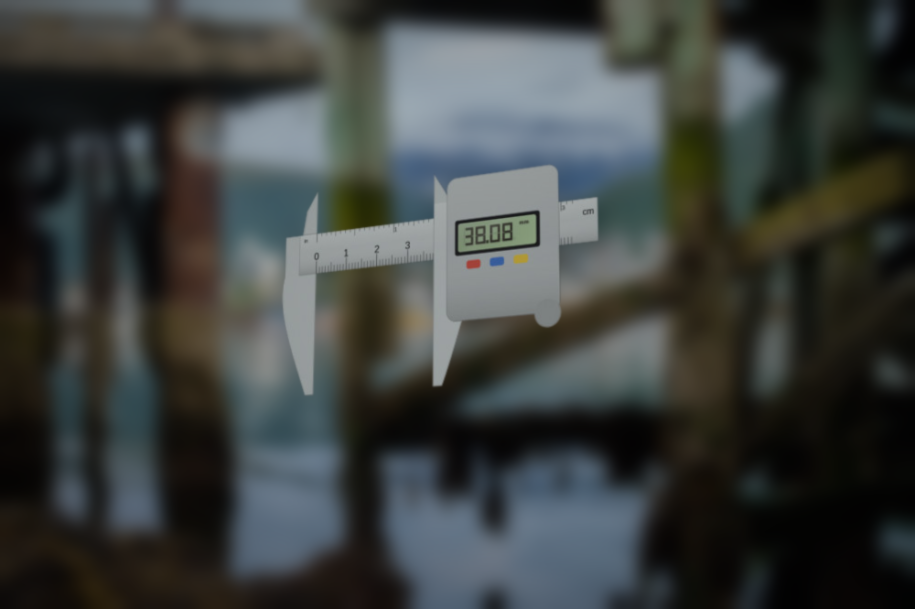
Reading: 38.08 mm
